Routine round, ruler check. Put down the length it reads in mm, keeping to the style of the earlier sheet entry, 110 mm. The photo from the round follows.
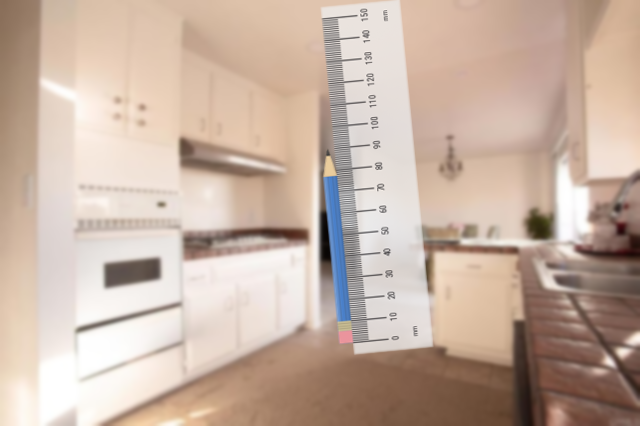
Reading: 90 mm
